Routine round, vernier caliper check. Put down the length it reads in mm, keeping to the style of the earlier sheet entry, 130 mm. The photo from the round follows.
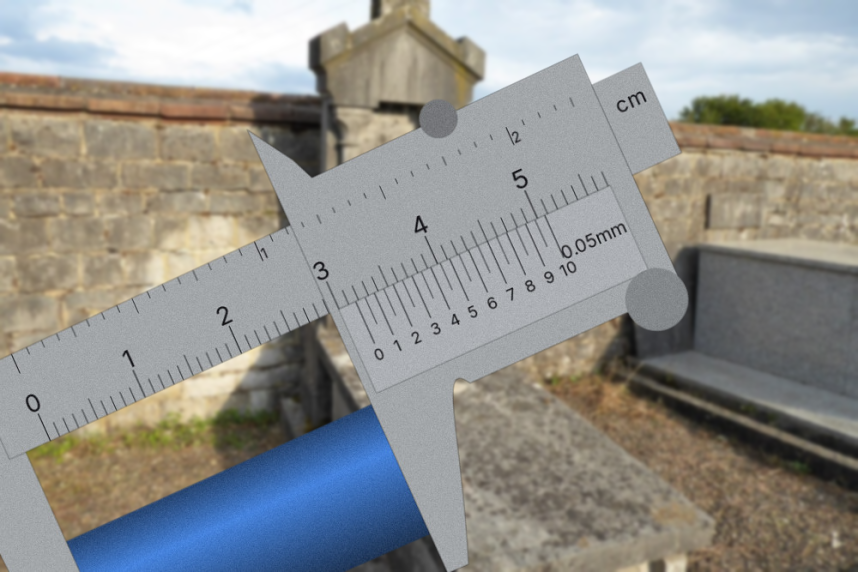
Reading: 31.7 mm
